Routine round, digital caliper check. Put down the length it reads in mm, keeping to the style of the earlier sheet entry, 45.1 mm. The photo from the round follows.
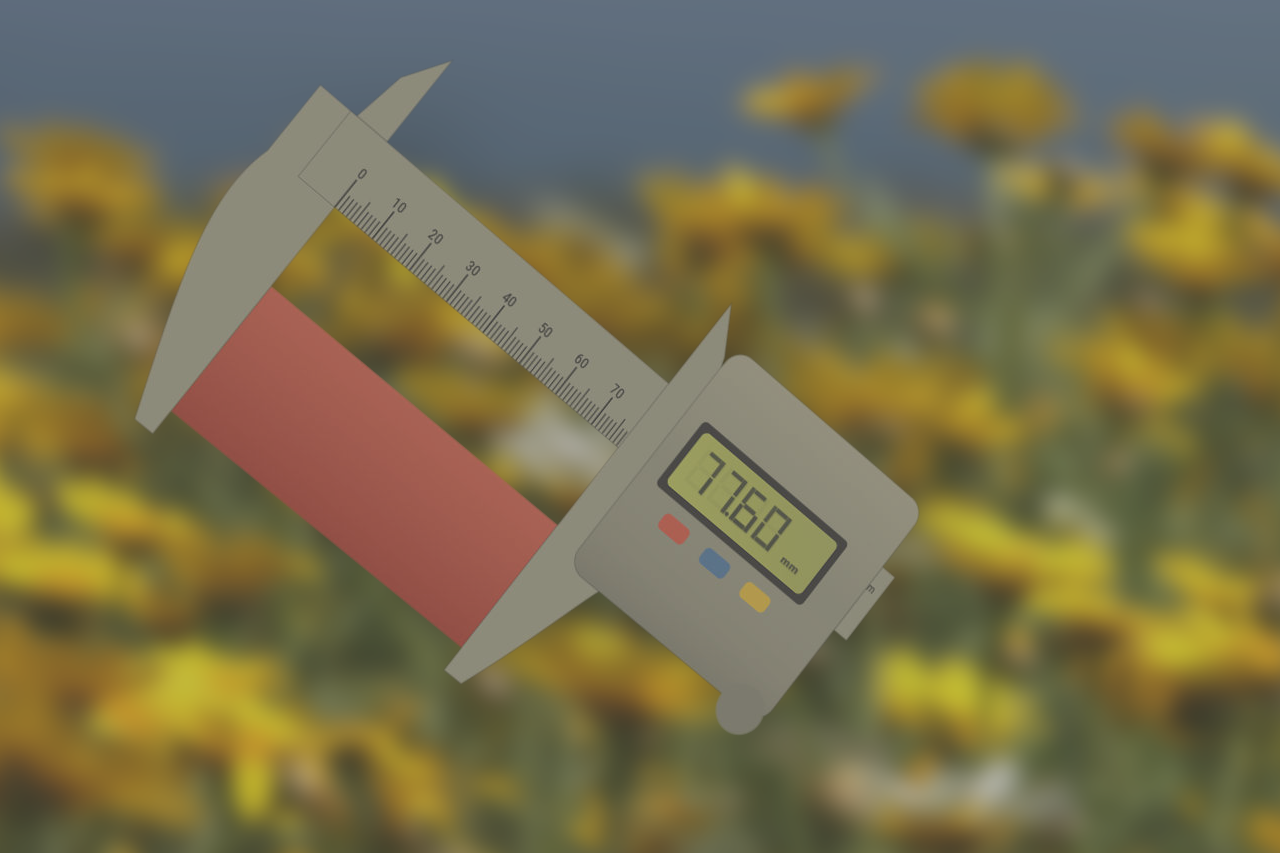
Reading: 77.60 mm
